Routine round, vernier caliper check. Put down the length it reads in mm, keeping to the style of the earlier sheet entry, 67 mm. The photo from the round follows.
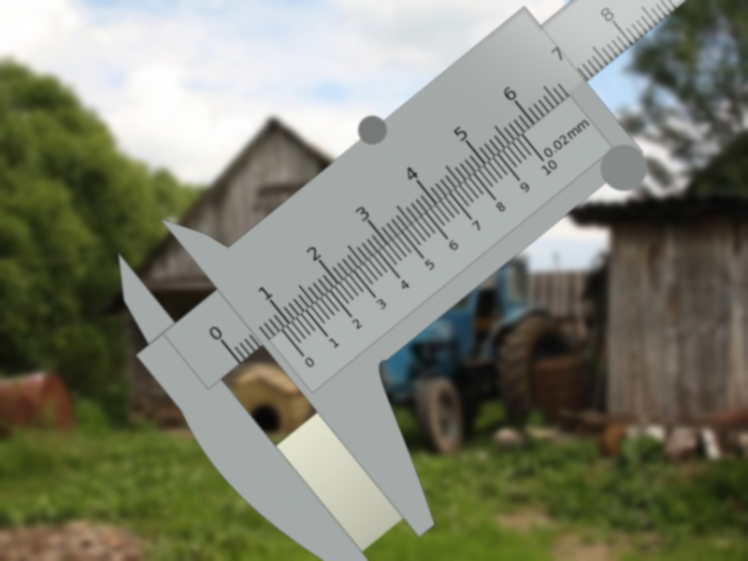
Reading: 8.5 mm
